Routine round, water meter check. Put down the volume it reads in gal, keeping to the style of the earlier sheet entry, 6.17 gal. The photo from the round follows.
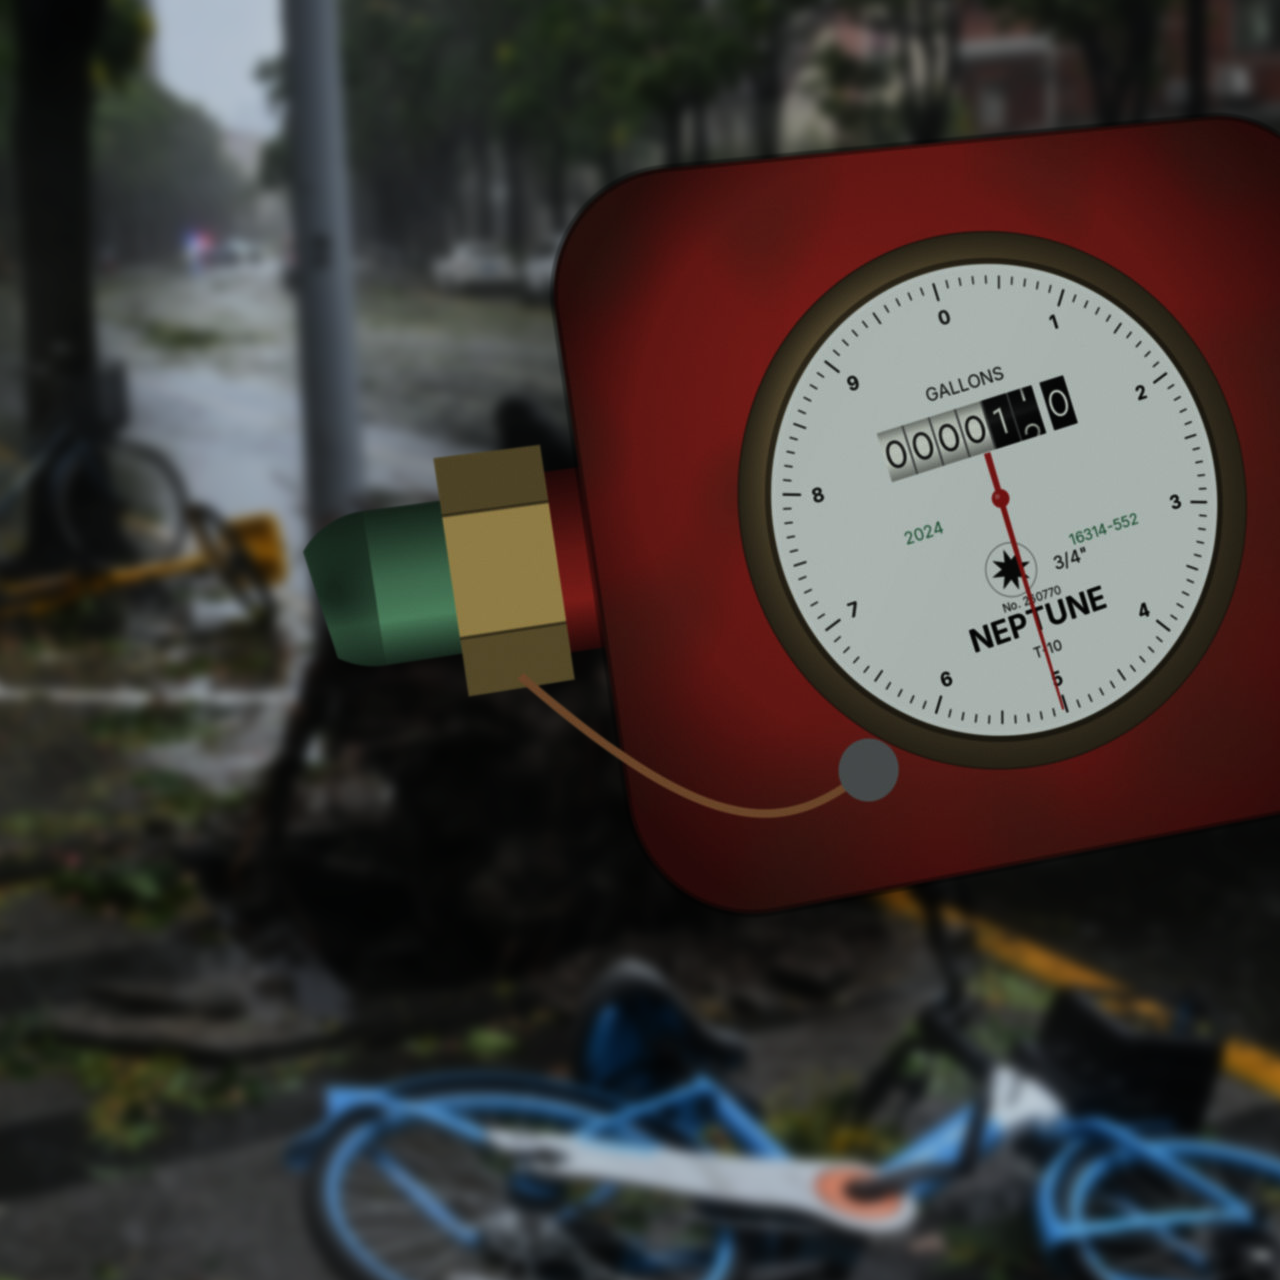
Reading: 115.0 gal
